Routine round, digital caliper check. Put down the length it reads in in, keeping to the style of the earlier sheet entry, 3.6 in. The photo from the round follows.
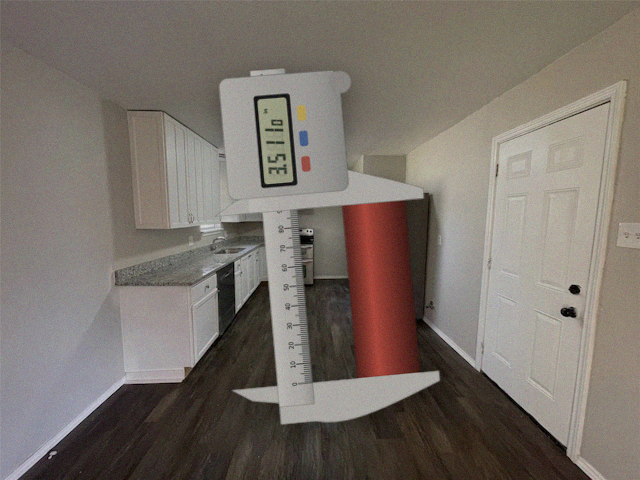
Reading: 3.5110 in
